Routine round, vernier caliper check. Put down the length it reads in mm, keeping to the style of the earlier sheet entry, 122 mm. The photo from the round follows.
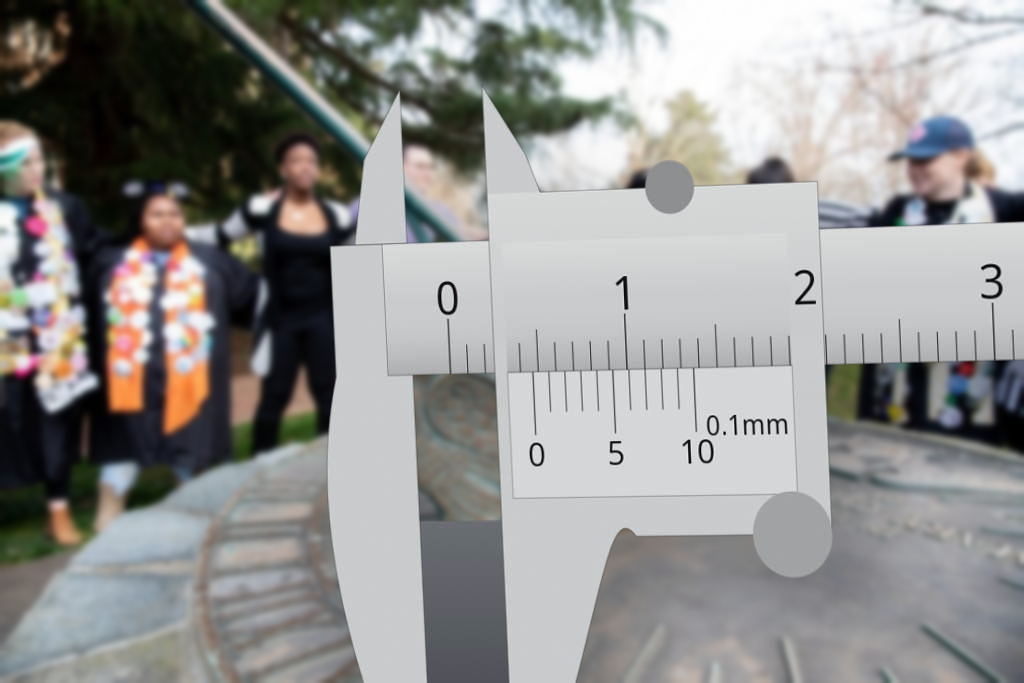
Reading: 4.7 mm
